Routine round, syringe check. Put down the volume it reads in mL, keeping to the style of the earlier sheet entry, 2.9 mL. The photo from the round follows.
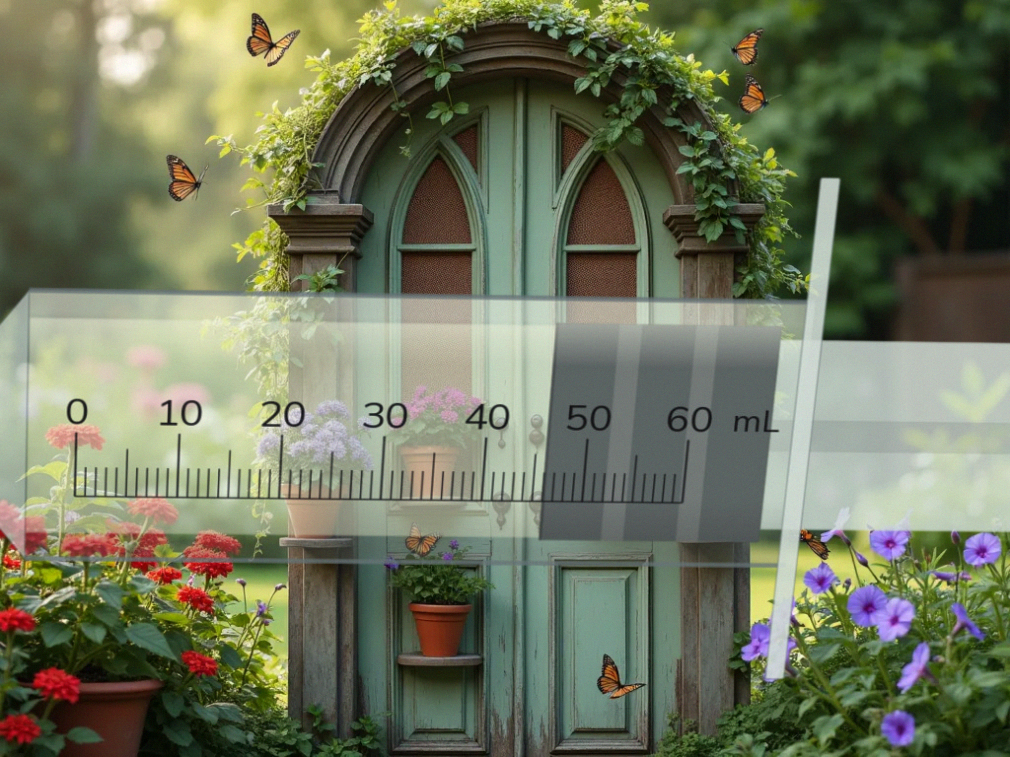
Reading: 46 mL
